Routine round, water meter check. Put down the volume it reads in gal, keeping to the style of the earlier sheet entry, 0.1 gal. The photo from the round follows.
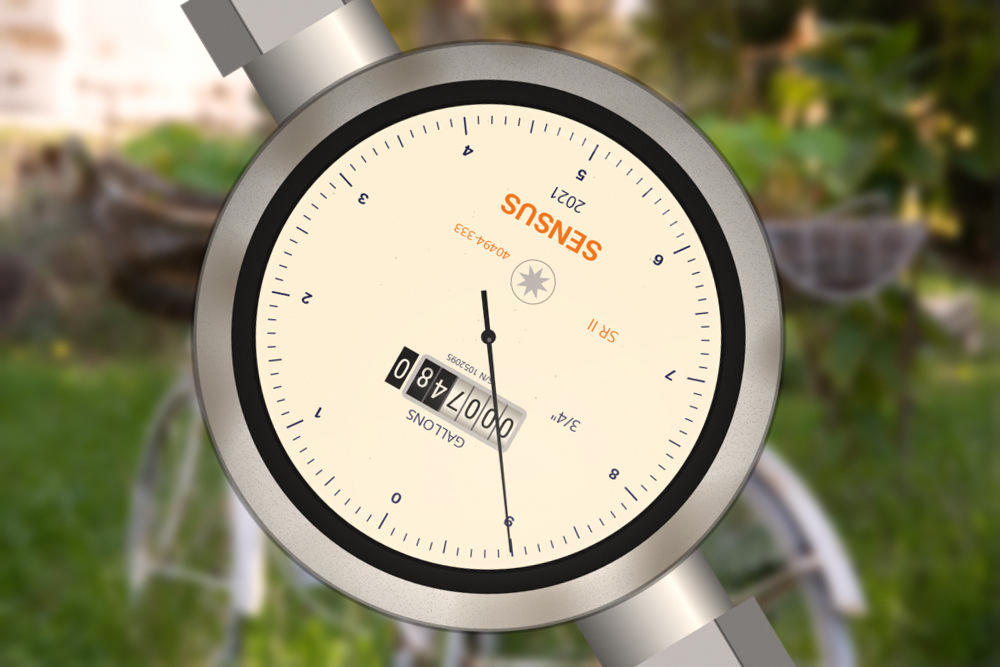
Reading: 7479.0 gal
